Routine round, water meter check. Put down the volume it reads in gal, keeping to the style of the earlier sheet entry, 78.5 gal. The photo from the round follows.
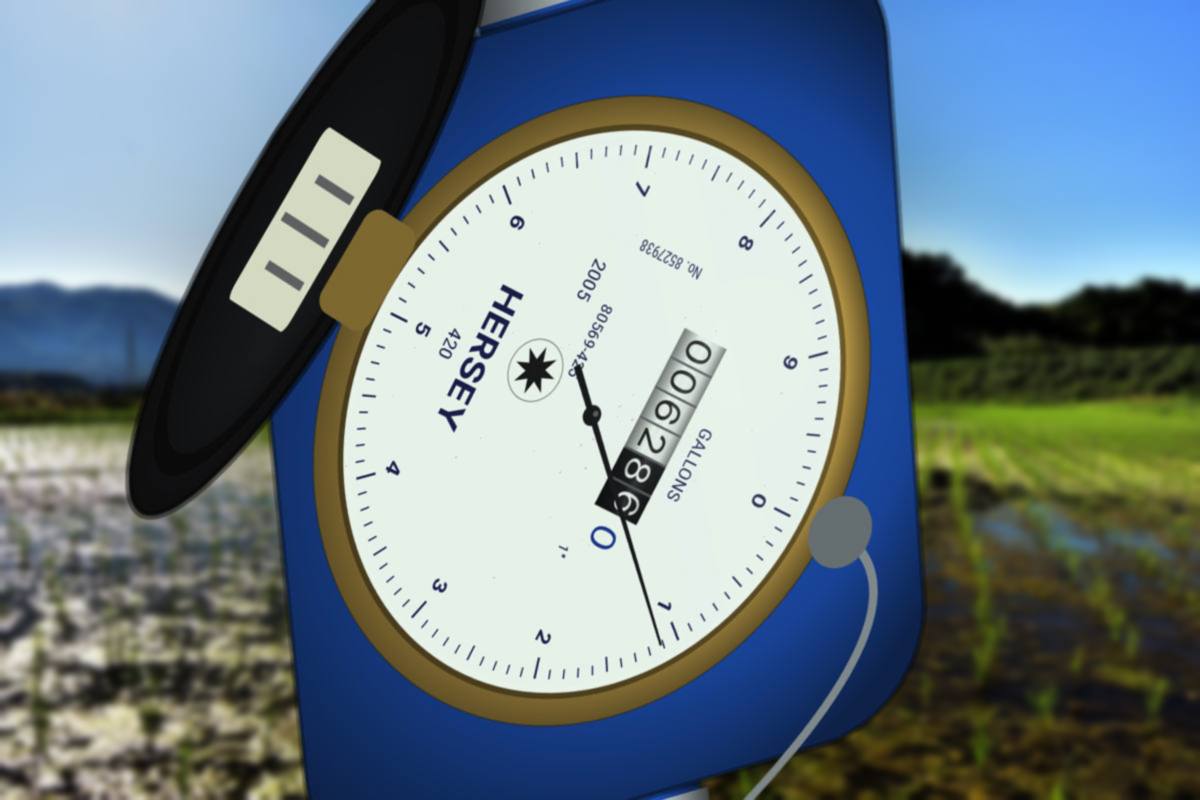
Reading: 62861.1 gal
